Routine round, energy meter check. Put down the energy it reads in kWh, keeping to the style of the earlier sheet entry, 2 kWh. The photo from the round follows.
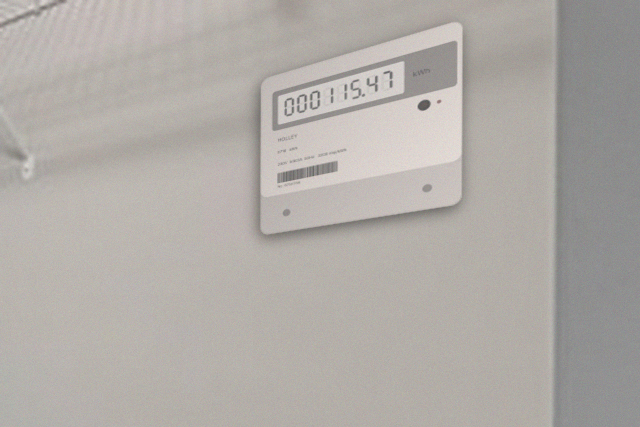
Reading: 115.47 kWh
